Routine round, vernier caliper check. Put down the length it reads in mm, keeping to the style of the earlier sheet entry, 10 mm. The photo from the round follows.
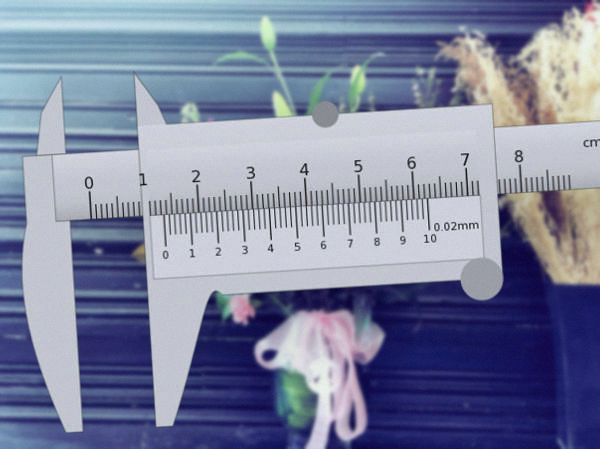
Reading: 13.5 mm
